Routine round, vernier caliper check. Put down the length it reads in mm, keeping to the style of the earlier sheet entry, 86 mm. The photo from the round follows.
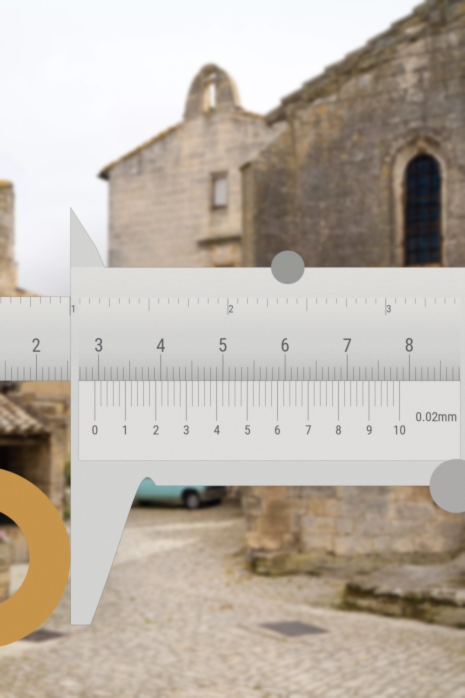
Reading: 29.4 mm
